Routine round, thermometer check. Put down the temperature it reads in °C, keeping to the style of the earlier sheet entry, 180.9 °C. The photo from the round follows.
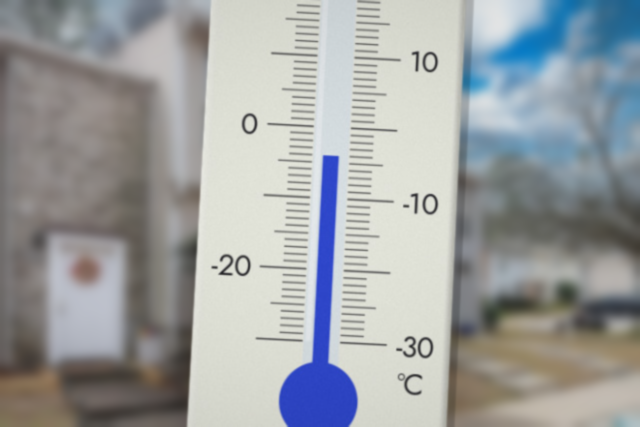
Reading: -4 °C
